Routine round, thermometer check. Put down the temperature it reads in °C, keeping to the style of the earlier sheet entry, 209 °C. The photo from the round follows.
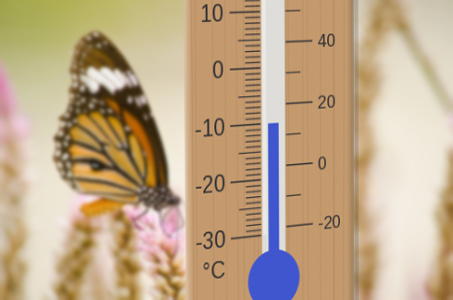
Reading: -10 °C
